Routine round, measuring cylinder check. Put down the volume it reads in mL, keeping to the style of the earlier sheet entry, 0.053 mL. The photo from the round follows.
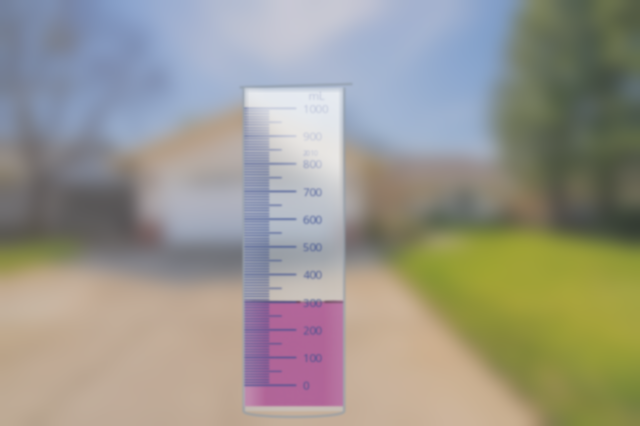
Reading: 300 mL
